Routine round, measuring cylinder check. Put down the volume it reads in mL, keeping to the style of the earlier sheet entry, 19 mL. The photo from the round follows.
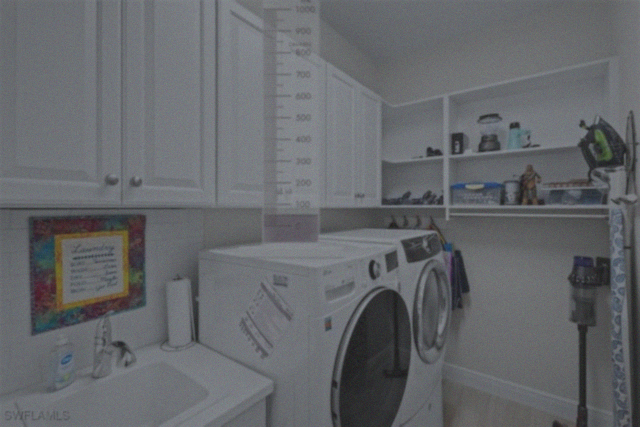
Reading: 50 mL
